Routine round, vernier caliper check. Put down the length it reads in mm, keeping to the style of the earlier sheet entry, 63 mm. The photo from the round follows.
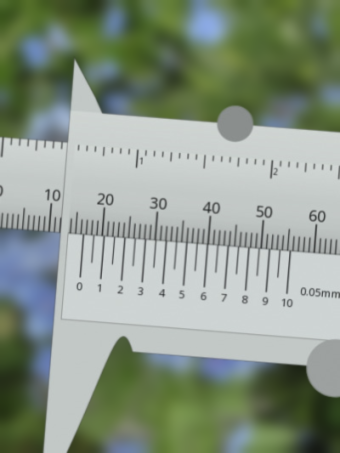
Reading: 16.5 mm
